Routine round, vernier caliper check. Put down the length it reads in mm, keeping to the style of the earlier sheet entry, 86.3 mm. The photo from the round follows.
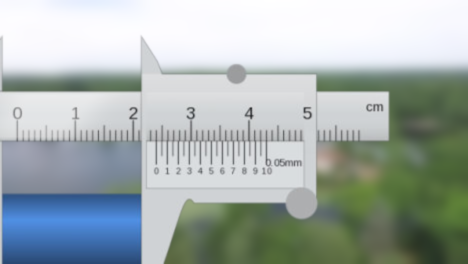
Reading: 24.0 mm
